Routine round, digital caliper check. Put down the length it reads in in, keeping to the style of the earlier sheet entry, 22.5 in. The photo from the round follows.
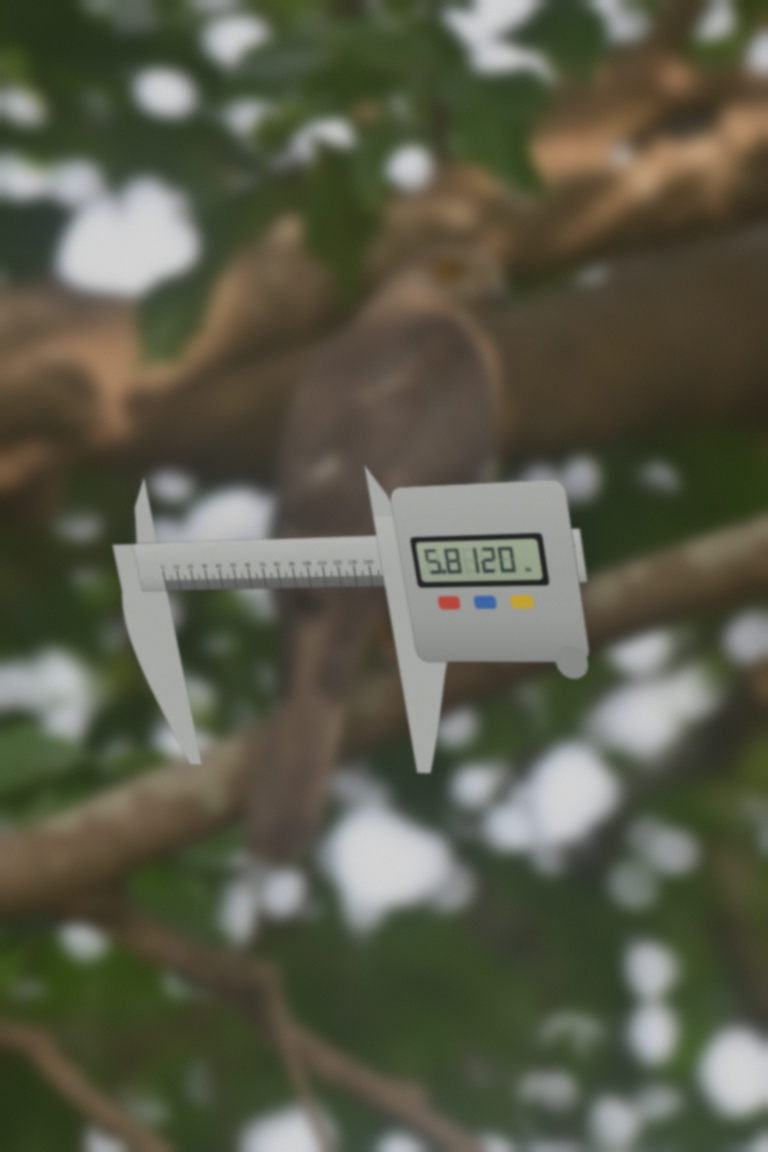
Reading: 5.8120 in
